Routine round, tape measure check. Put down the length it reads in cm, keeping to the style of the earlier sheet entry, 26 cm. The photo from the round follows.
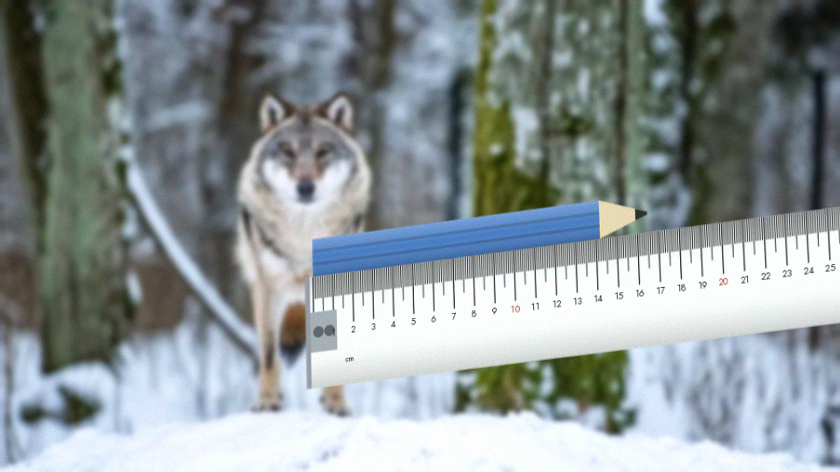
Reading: 16.5 cm
